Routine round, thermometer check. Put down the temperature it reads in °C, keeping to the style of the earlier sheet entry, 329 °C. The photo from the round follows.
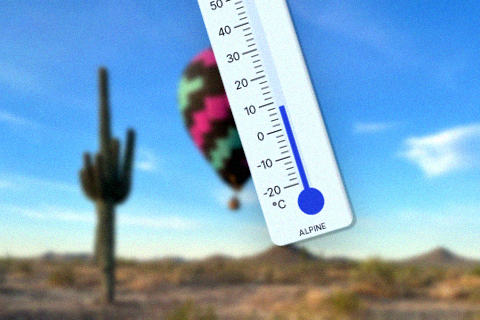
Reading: 8 °C
